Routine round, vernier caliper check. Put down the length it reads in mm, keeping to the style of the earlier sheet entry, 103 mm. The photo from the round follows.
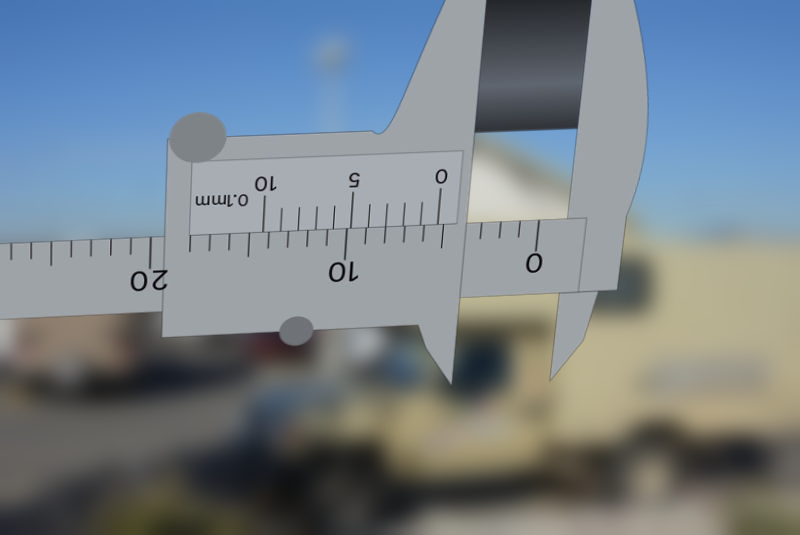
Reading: 5.3 mm
